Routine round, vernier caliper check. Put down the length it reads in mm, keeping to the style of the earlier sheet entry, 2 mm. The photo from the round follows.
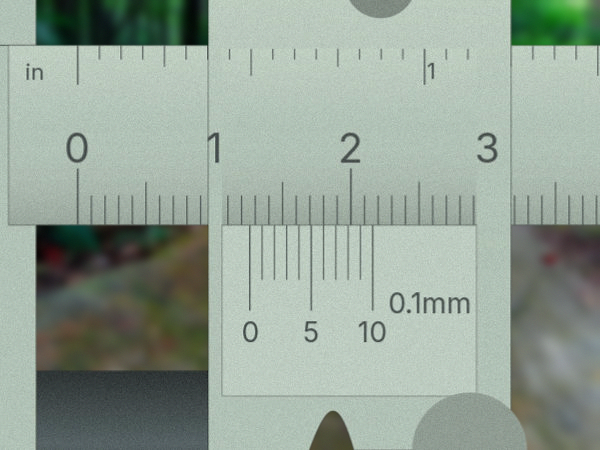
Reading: 12.6 mm
